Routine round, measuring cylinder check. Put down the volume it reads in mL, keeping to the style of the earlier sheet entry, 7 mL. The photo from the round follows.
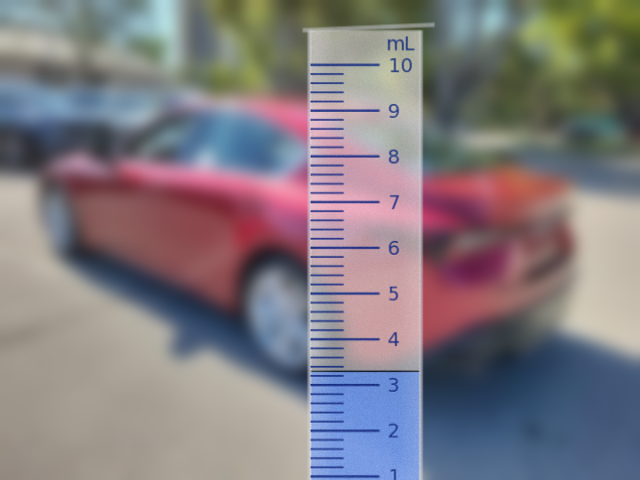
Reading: 3.3 mL
